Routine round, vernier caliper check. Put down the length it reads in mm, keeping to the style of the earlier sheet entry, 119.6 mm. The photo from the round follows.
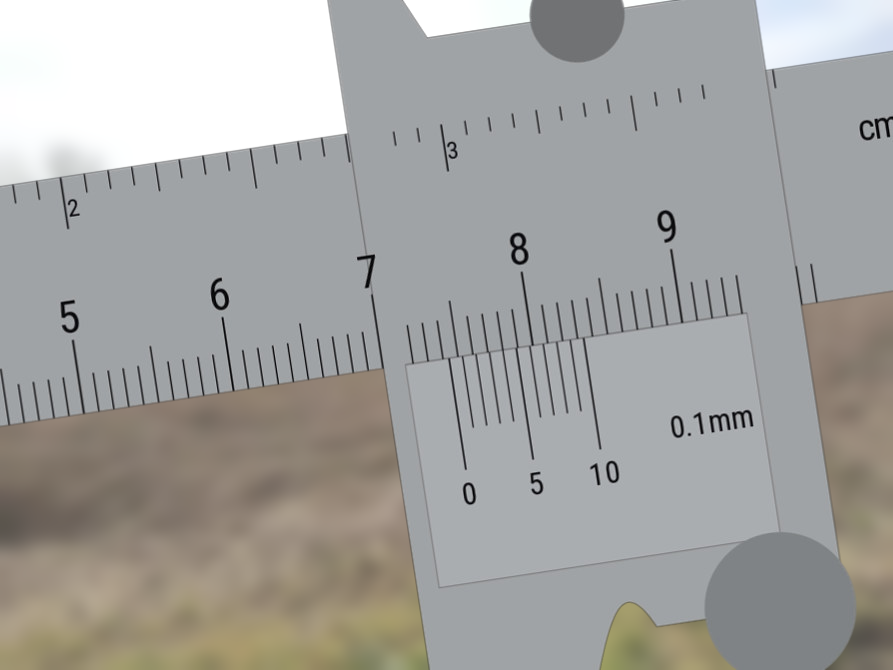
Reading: 74.4 mm
